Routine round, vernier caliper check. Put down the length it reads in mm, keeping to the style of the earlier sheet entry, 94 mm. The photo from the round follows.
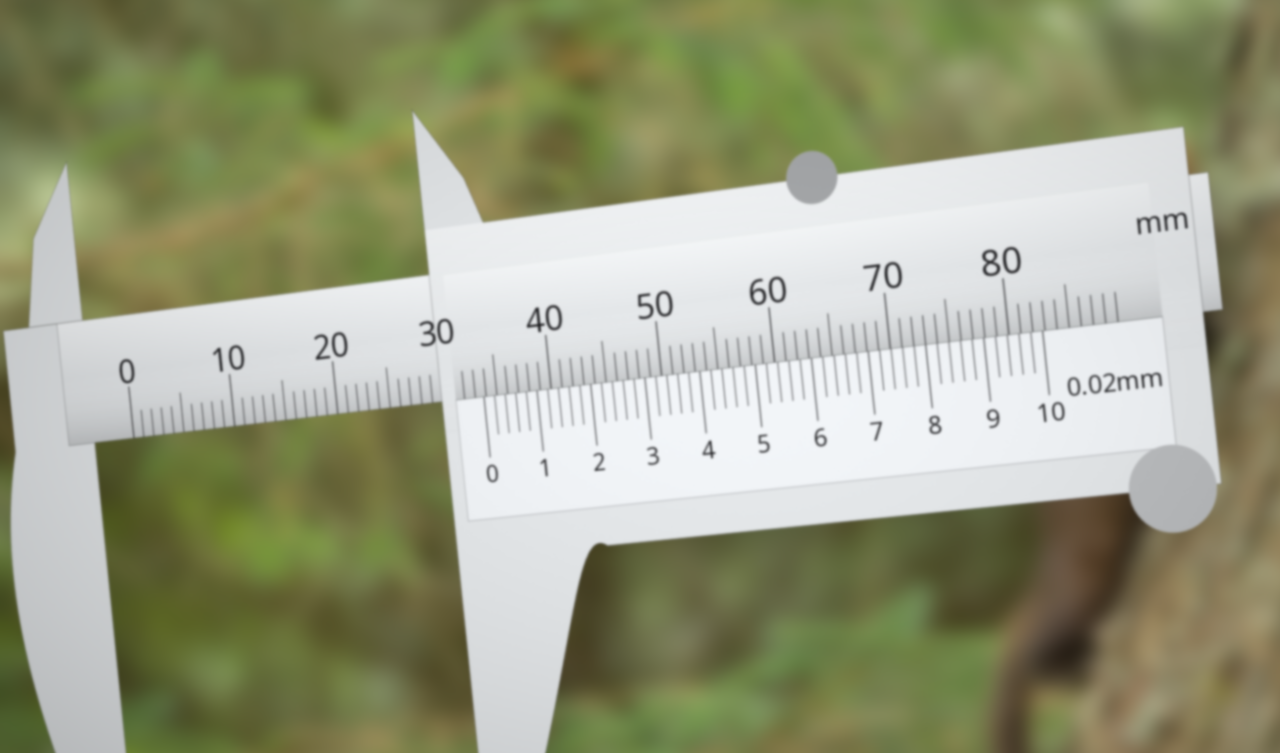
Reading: 33.8 mm
